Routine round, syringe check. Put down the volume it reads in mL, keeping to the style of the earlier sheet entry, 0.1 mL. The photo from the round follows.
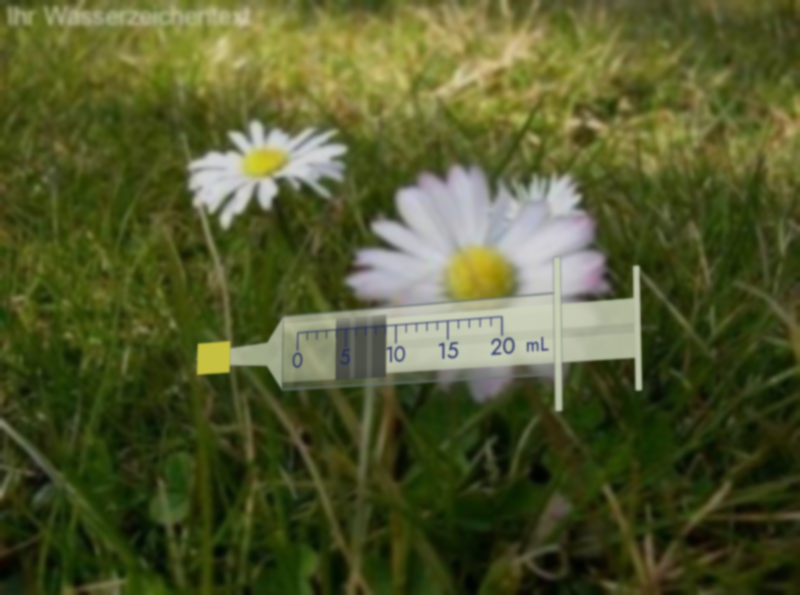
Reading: 4 mL
